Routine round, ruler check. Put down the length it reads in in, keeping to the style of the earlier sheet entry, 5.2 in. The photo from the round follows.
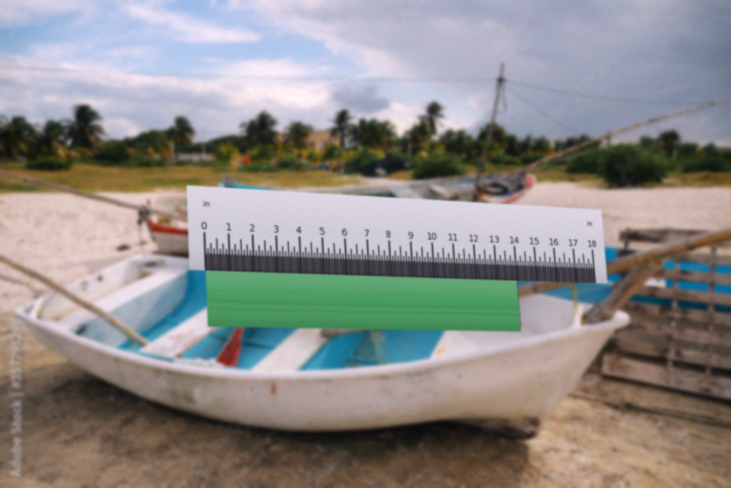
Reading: 14 in
